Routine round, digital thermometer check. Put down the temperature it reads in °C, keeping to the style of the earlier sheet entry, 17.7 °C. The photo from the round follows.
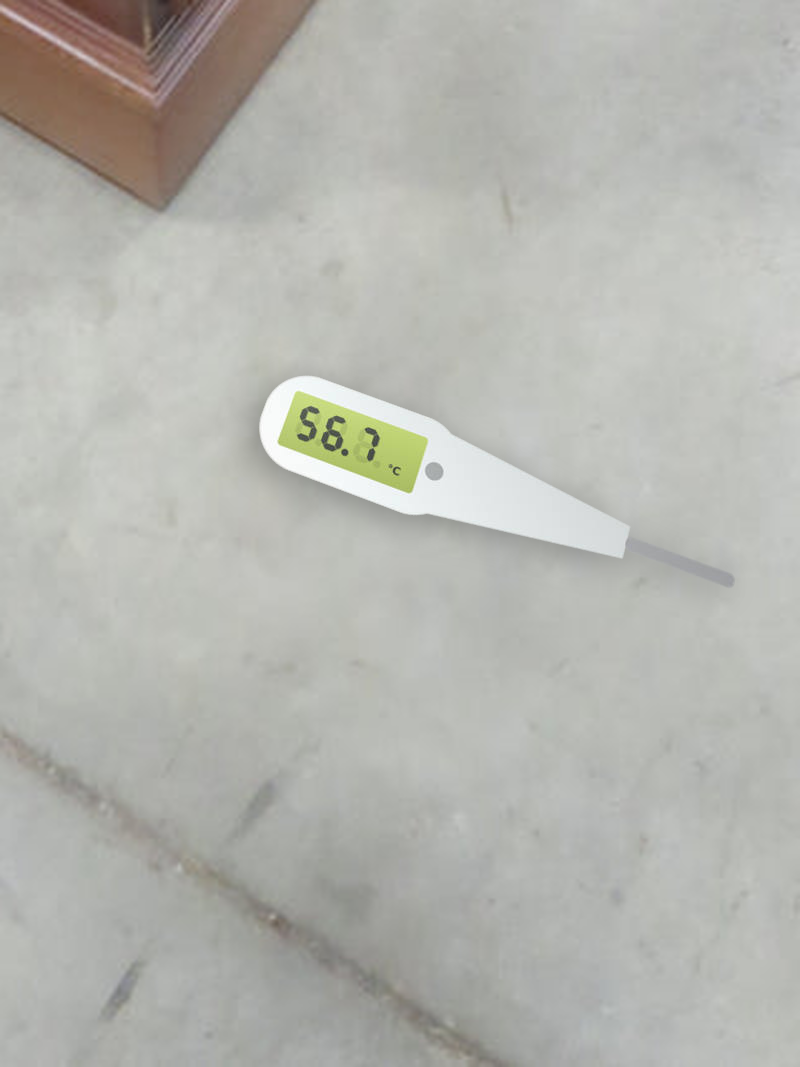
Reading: 56.7 °C
